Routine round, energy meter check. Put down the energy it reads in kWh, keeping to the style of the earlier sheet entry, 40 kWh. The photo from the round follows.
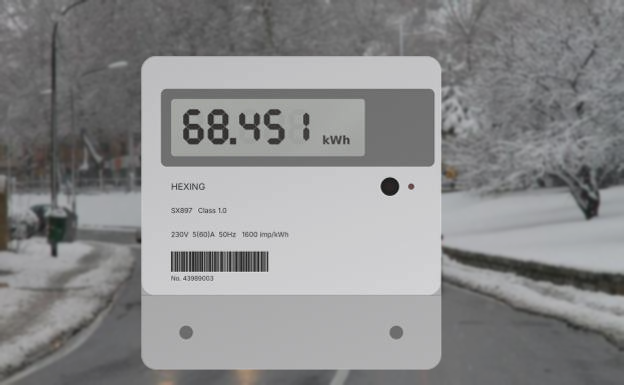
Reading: 68.451 kWh
